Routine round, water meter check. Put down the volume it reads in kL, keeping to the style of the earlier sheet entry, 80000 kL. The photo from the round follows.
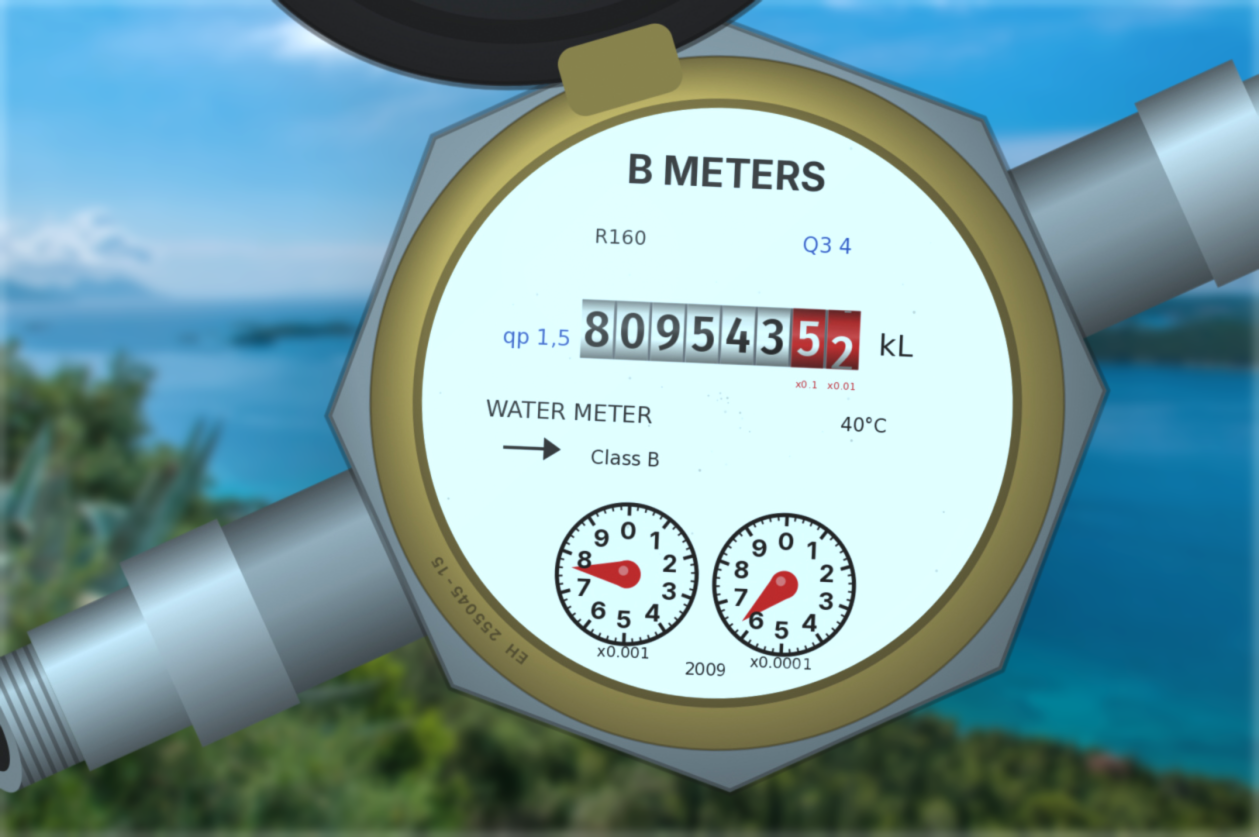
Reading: 809543.5176 kL
